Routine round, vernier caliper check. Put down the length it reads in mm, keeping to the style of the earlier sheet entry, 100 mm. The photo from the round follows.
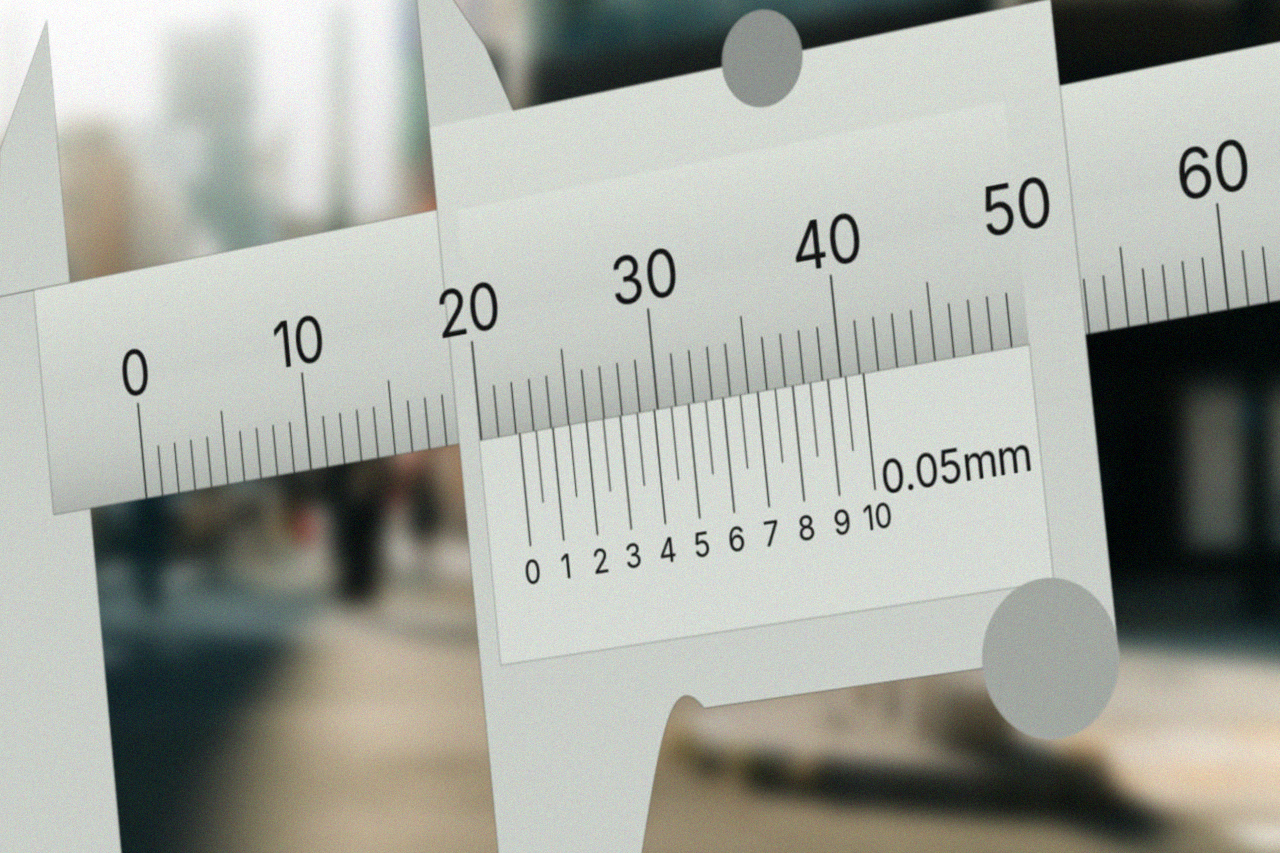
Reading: 22.2 mm
